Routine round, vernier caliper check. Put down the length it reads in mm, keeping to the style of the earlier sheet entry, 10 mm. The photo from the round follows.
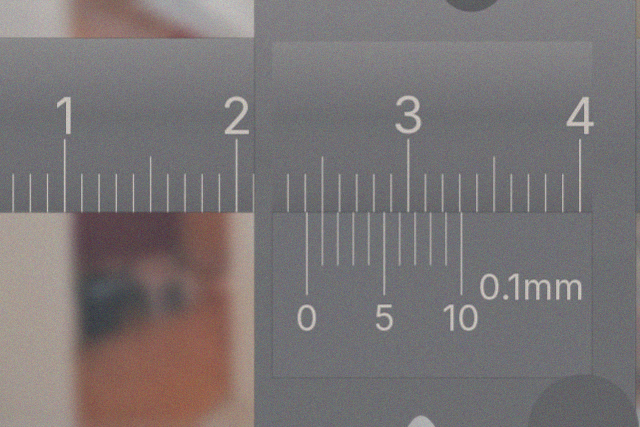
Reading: 24.1 mm
